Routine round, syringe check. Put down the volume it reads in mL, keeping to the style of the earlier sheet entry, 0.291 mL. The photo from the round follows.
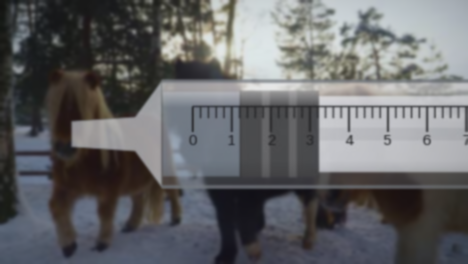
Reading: 1.2 mL
